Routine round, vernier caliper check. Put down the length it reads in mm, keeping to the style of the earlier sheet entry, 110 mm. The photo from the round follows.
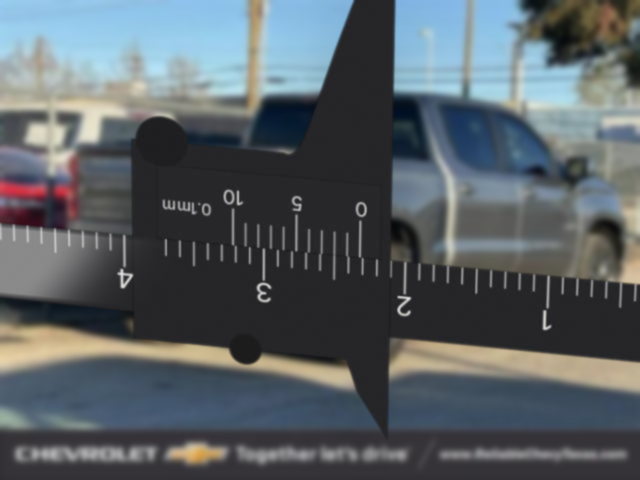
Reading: 23.2 mm
